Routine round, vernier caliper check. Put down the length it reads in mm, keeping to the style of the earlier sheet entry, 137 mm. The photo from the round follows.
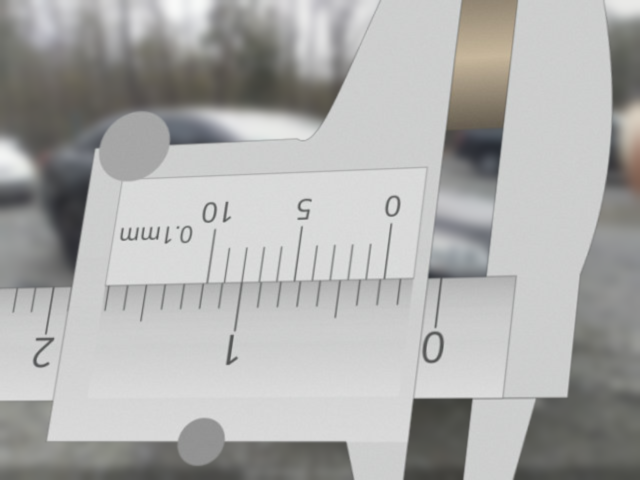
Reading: 2.8 mm
